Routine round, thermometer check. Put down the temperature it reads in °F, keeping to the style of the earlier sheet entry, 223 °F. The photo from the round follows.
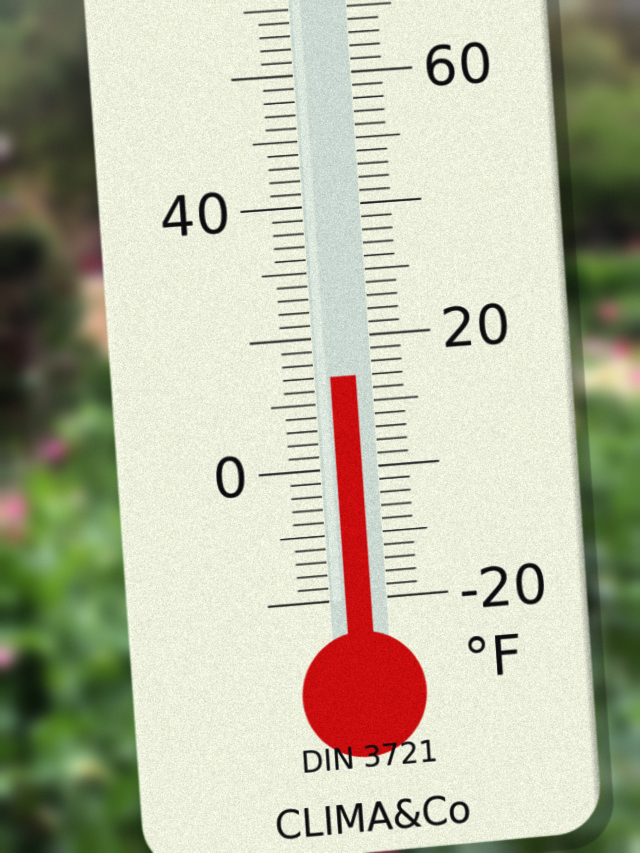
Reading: 14 °F
